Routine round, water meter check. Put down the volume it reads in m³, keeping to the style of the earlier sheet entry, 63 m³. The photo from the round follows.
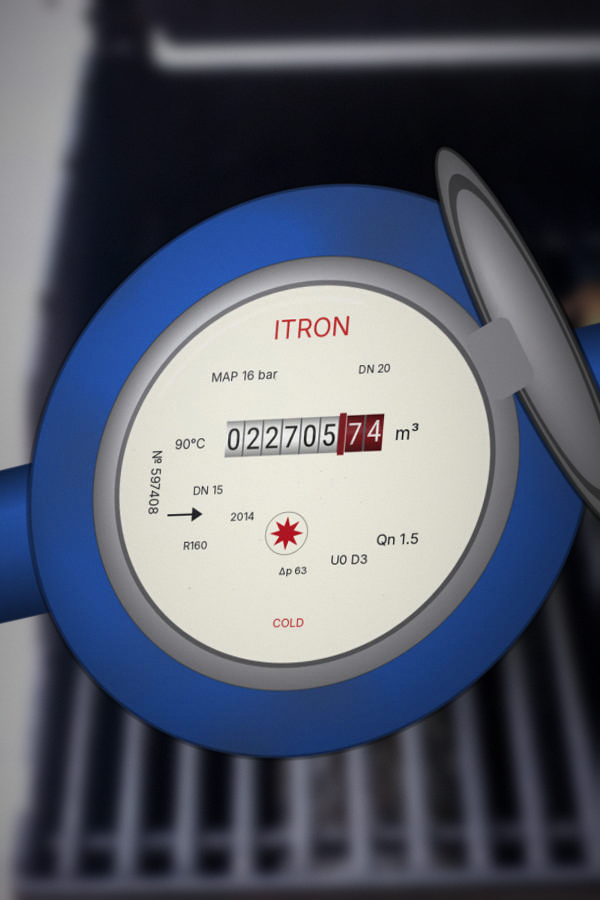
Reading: 22705.74 m³
